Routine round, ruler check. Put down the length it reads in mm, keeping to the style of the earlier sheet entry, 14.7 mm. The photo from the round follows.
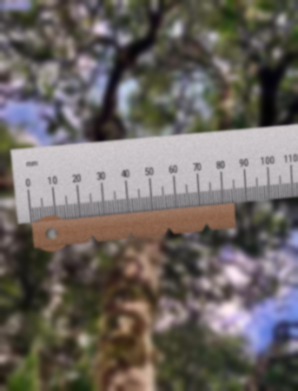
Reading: 85 mm
